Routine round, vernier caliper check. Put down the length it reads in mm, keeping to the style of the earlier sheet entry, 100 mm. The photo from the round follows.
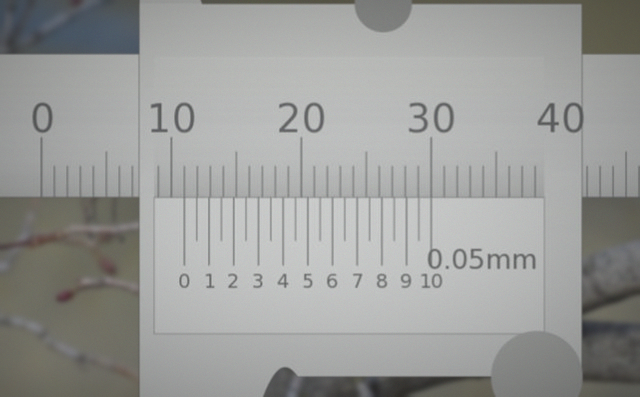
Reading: 11.0 mm
